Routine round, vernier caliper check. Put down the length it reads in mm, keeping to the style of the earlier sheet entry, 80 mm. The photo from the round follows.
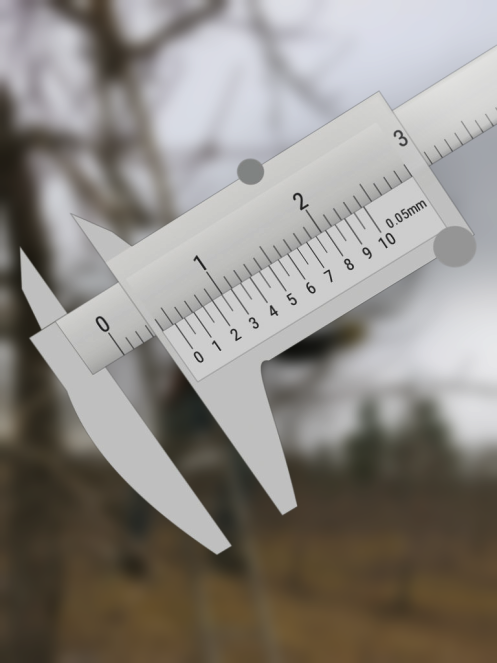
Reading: 5.2 mm
